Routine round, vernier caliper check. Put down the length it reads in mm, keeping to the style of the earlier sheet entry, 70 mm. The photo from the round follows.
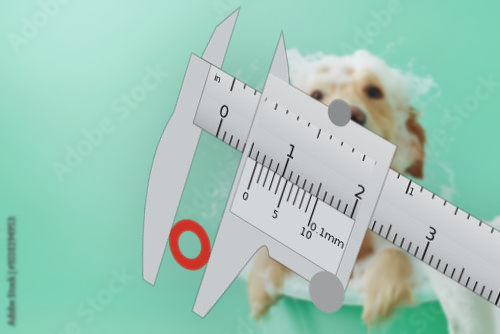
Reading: 6.2 mm
